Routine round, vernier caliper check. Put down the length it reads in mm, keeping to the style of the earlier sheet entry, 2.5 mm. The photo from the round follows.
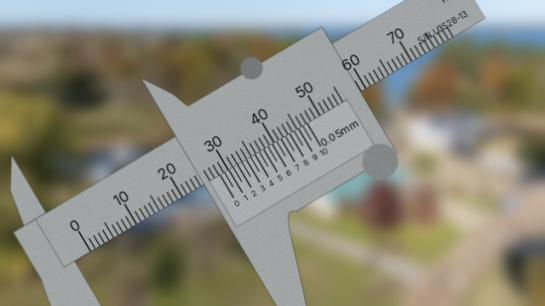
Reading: 28.2 mm
